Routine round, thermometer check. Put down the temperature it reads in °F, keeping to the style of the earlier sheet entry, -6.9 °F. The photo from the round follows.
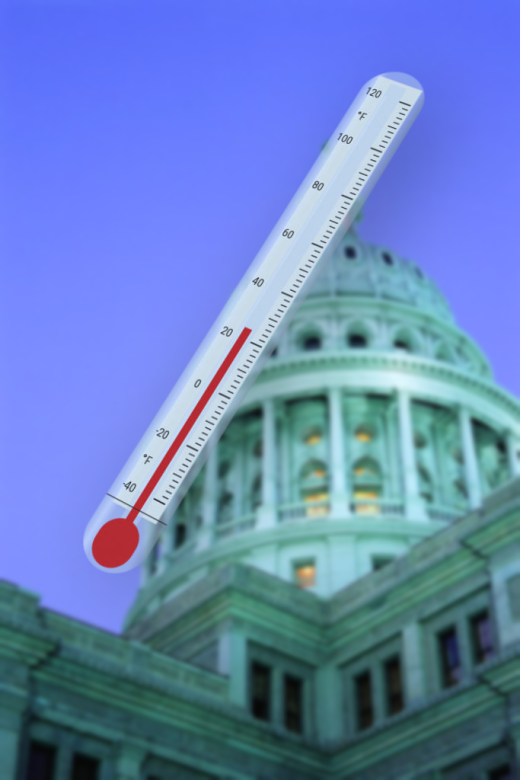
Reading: 24 °F
